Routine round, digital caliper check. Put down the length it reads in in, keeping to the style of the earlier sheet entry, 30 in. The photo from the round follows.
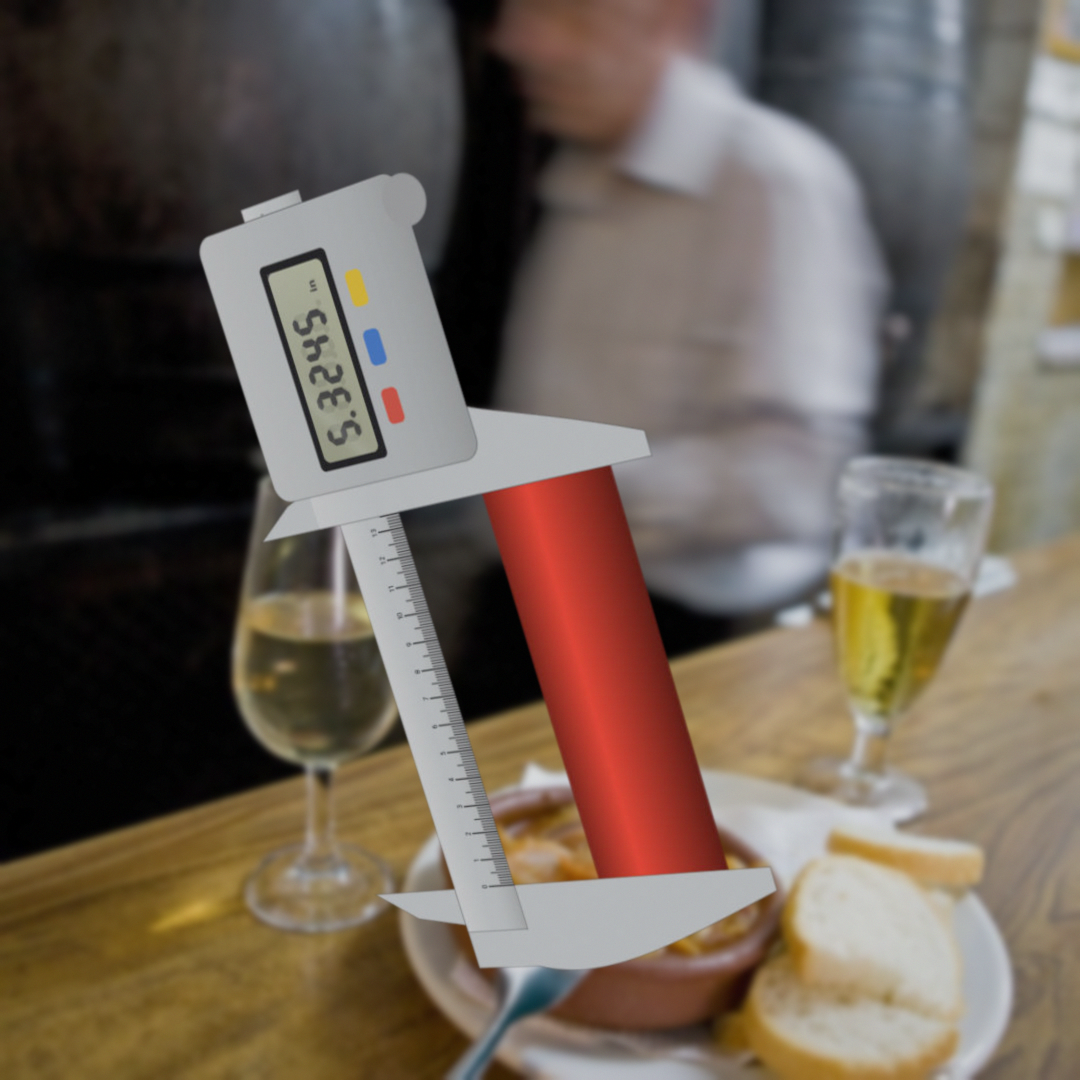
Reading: 5.3245 in
